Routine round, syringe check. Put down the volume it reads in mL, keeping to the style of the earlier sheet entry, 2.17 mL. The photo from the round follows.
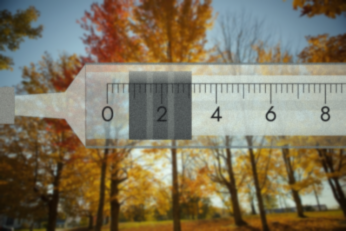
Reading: 0.8 mL
